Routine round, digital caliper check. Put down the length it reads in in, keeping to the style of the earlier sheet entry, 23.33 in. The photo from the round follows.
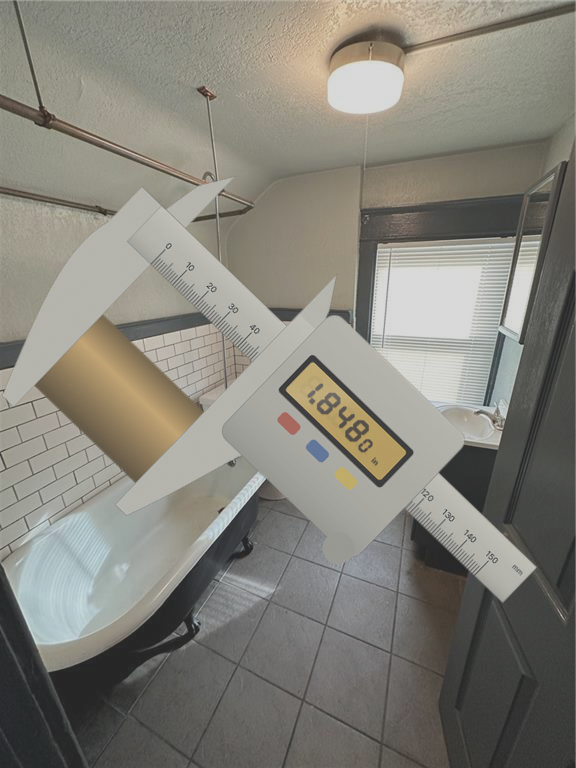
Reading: 1.8480 in
